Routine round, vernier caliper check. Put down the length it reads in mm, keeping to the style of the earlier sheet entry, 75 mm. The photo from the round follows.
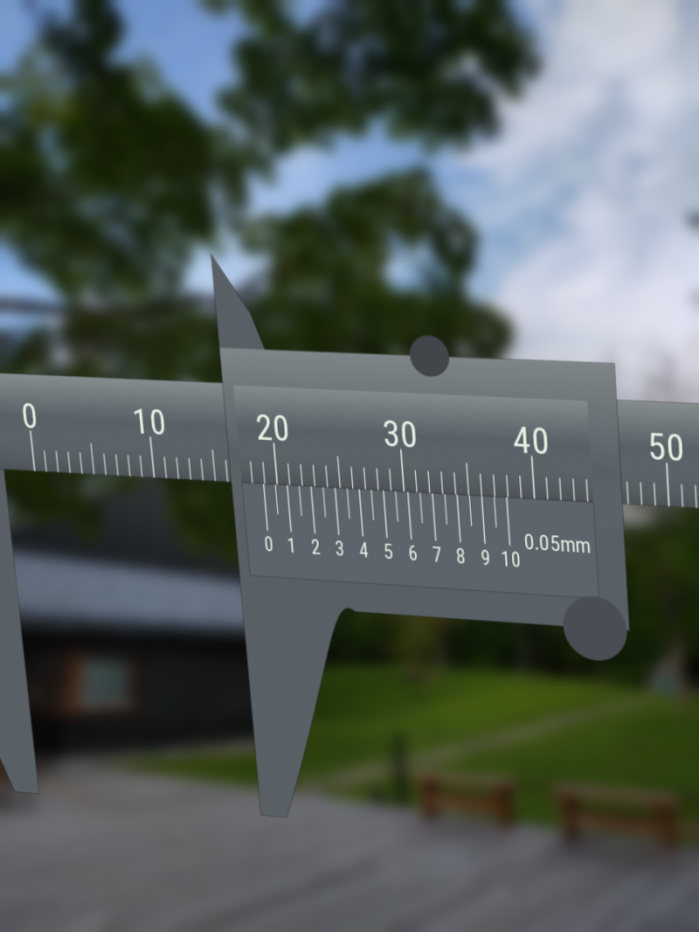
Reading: 18.9 mm
